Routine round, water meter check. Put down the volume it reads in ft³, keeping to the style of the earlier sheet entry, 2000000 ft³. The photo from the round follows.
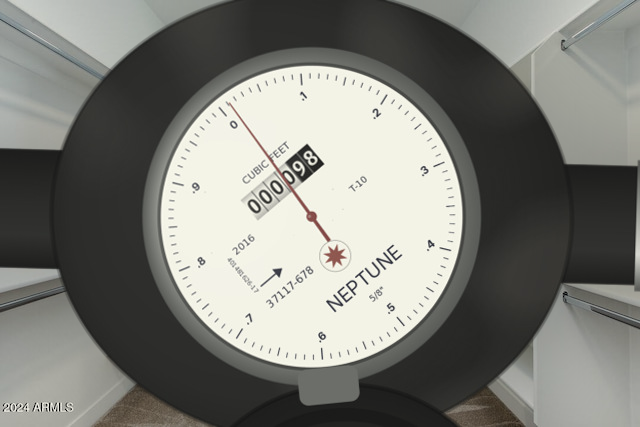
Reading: 98.01 ft³
